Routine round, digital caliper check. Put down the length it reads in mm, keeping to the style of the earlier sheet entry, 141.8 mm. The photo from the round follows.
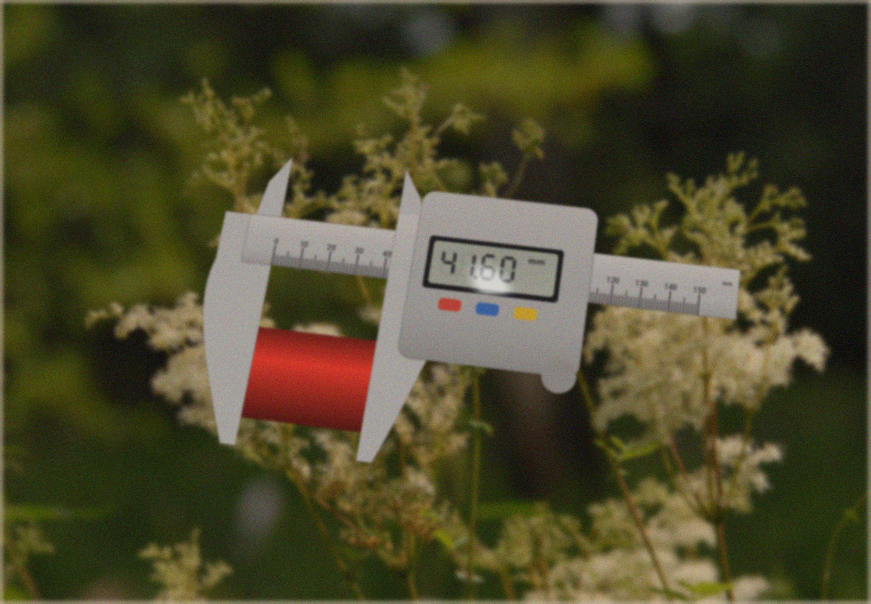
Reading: 41.60 mm
